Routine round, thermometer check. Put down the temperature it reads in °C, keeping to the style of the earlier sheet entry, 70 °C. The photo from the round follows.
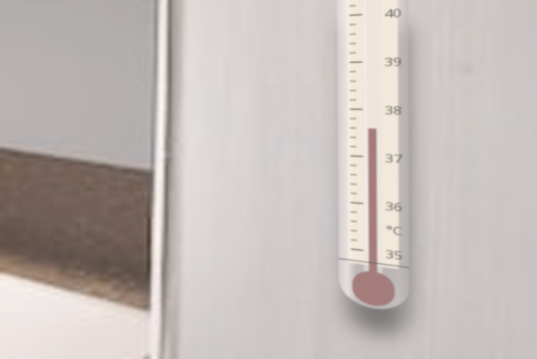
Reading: 37.6 °C
